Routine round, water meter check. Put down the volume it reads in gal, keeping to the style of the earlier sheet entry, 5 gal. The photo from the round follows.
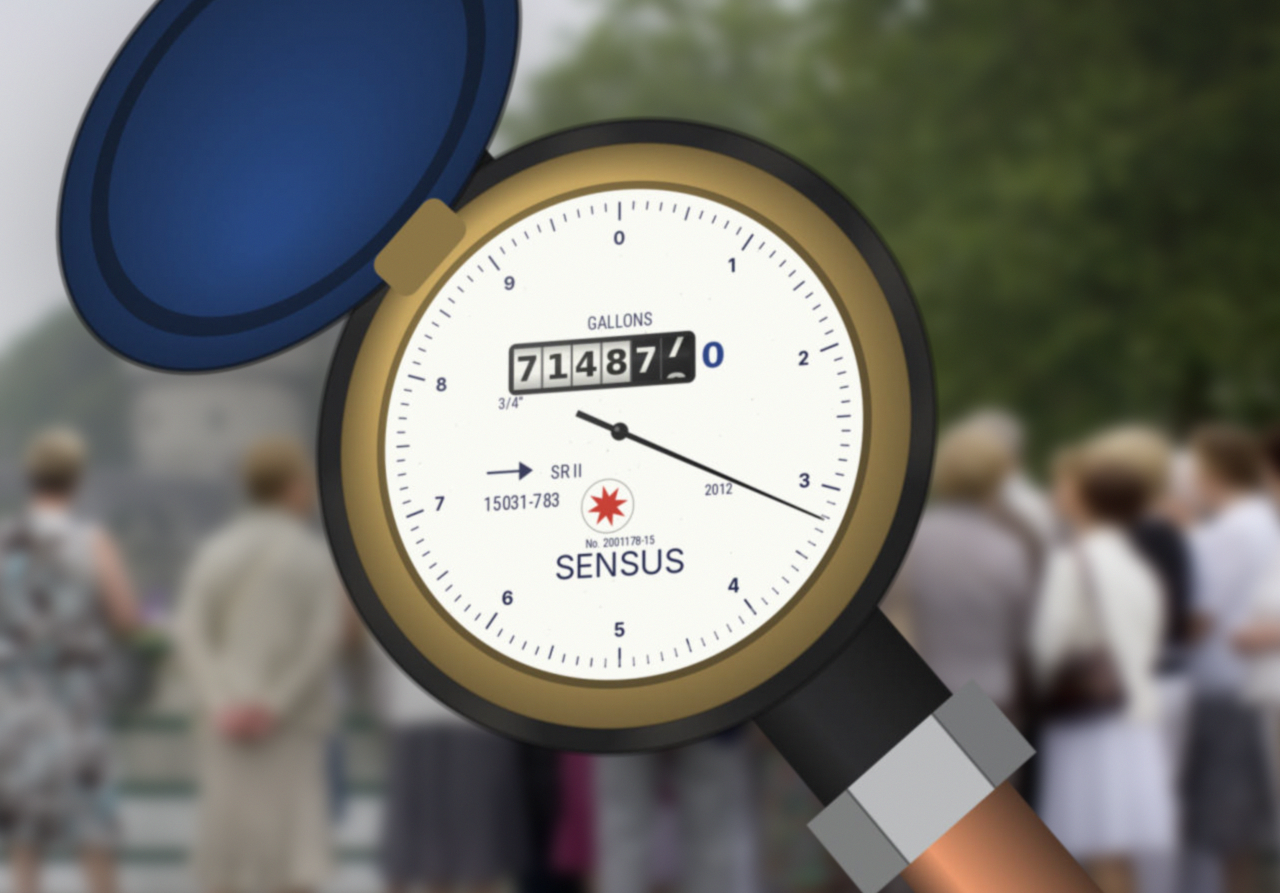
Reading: 7148773.2 gal
